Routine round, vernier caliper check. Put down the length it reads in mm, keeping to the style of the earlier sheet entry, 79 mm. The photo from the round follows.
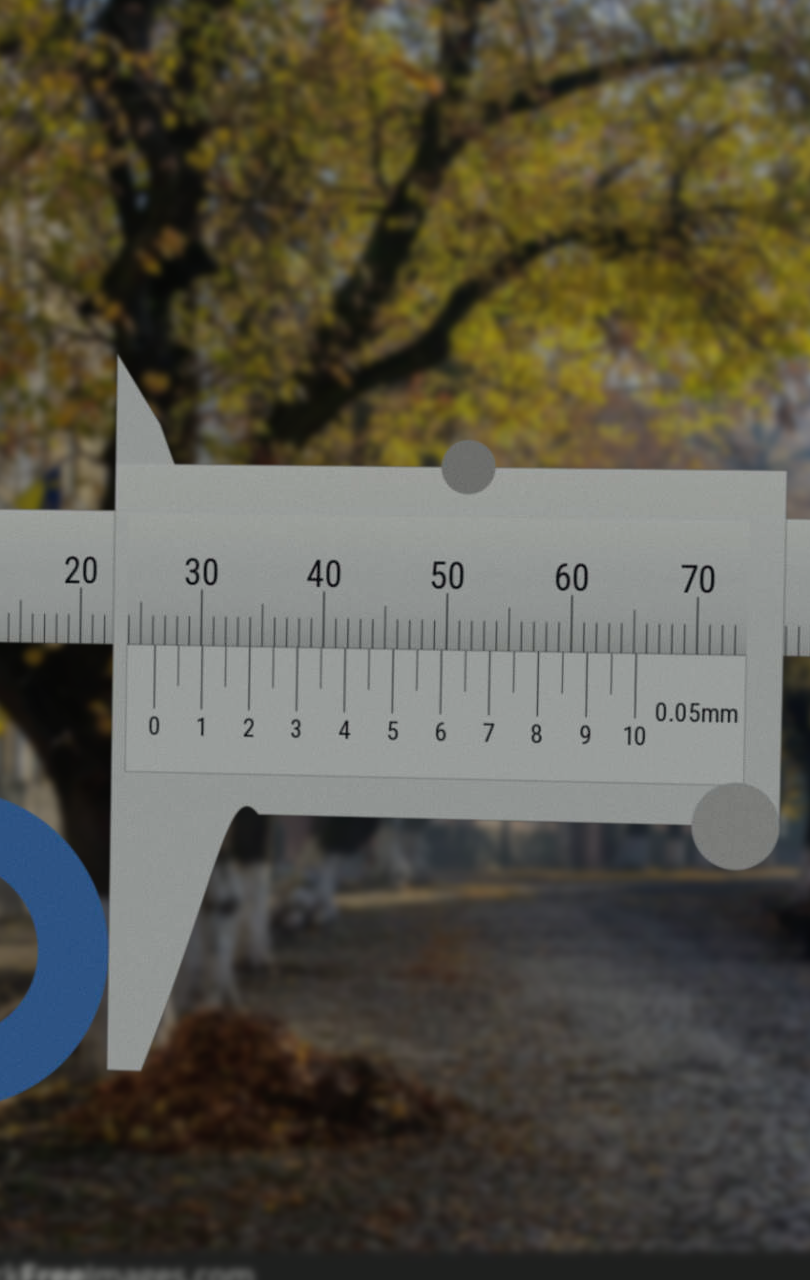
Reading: 26.2 mm
